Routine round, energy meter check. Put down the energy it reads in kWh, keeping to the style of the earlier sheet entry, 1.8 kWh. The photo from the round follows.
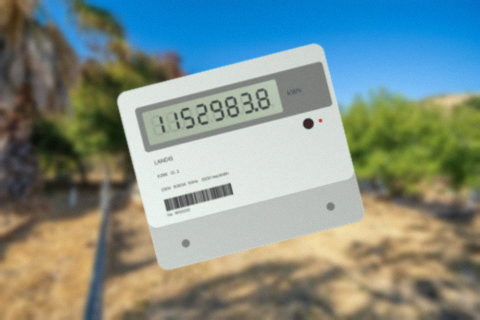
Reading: 1152983.8 kWh
